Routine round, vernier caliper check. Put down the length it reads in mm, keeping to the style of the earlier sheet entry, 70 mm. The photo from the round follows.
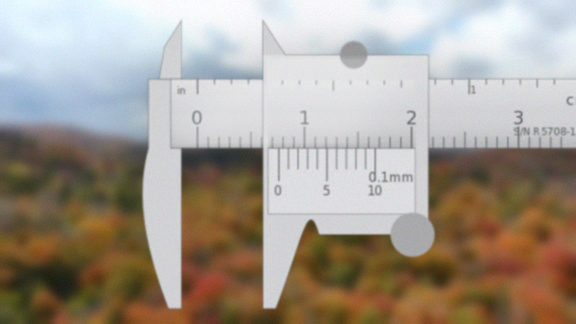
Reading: 7.6 mm
